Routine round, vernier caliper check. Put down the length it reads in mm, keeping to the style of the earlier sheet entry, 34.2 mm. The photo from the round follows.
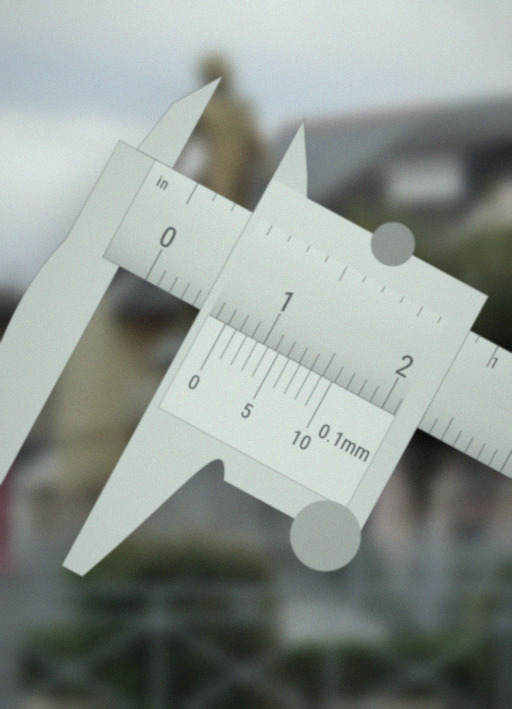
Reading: 6.8 mm
